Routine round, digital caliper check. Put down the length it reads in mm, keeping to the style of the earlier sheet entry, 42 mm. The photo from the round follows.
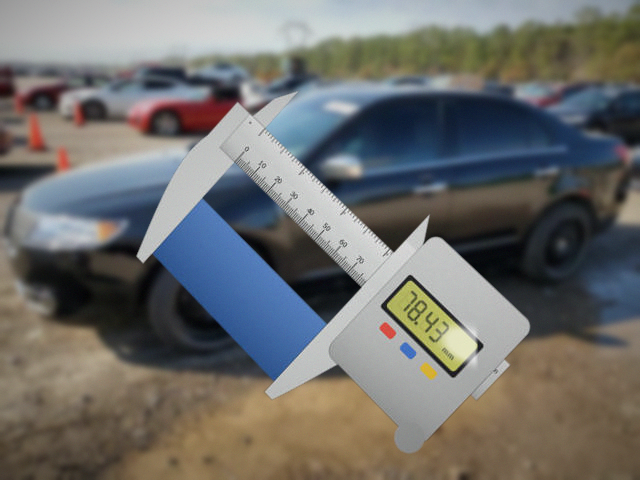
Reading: 78.43 mm
